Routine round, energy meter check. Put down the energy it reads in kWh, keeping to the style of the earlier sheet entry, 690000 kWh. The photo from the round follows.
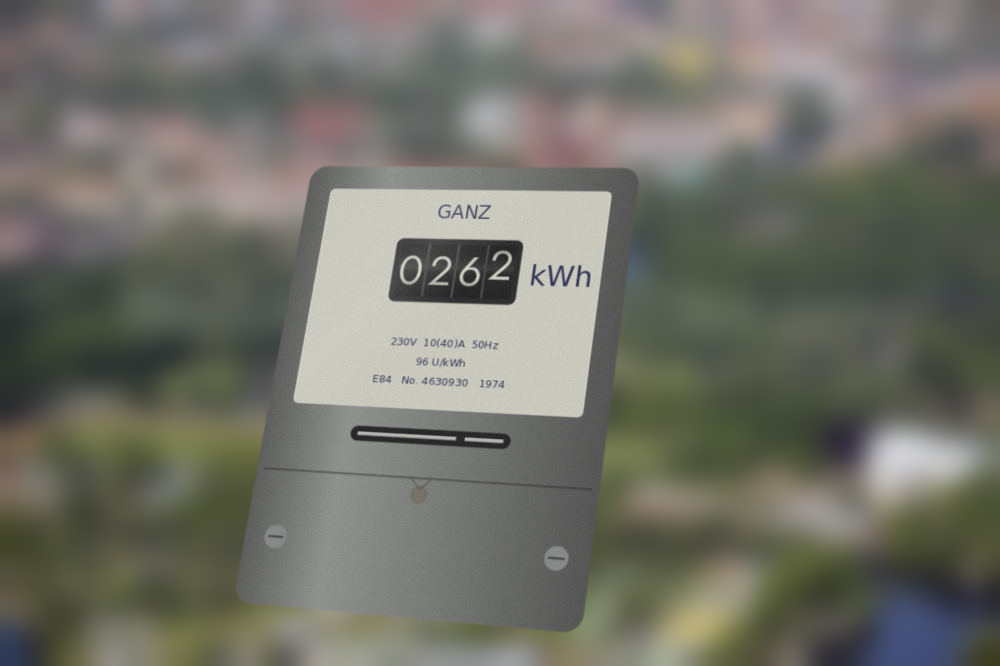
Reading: 262 kWh
